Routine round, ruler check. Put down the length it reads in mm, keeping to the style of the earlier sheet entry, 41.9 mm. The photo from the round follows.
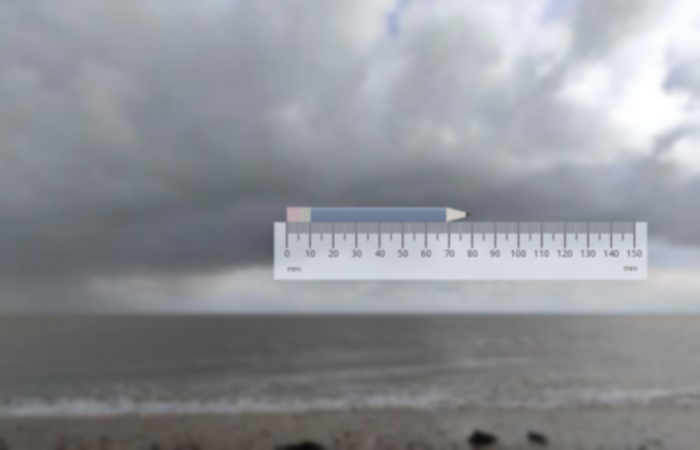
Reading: 80 mm
